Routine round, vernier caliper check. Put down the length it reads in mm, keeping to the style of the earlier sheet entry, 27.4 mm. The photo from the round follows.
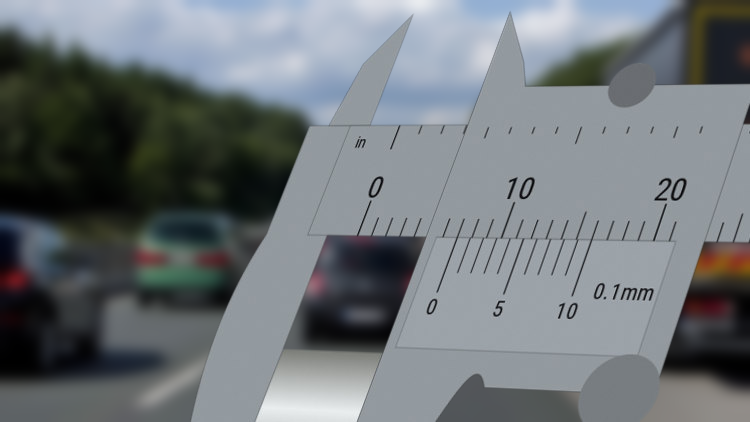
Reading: 7.0 mm
